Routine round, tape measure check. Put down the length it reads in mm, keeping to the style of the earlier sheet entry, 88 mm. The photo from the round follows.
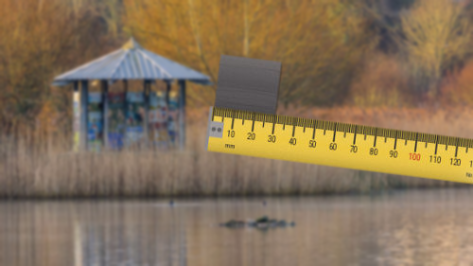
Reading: 30 mm
